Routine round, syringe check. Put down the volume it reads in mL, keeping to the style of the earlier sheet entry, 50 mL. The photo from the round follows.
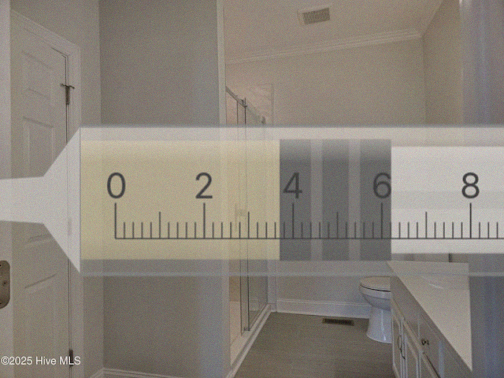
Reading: 3.7 mL
